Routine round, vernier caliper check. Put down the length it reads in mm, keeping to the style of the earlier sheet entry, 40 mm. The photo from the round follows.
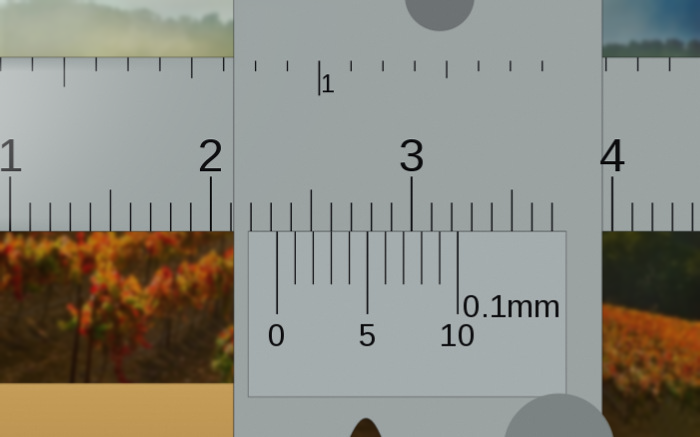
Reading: 23.3 mm
